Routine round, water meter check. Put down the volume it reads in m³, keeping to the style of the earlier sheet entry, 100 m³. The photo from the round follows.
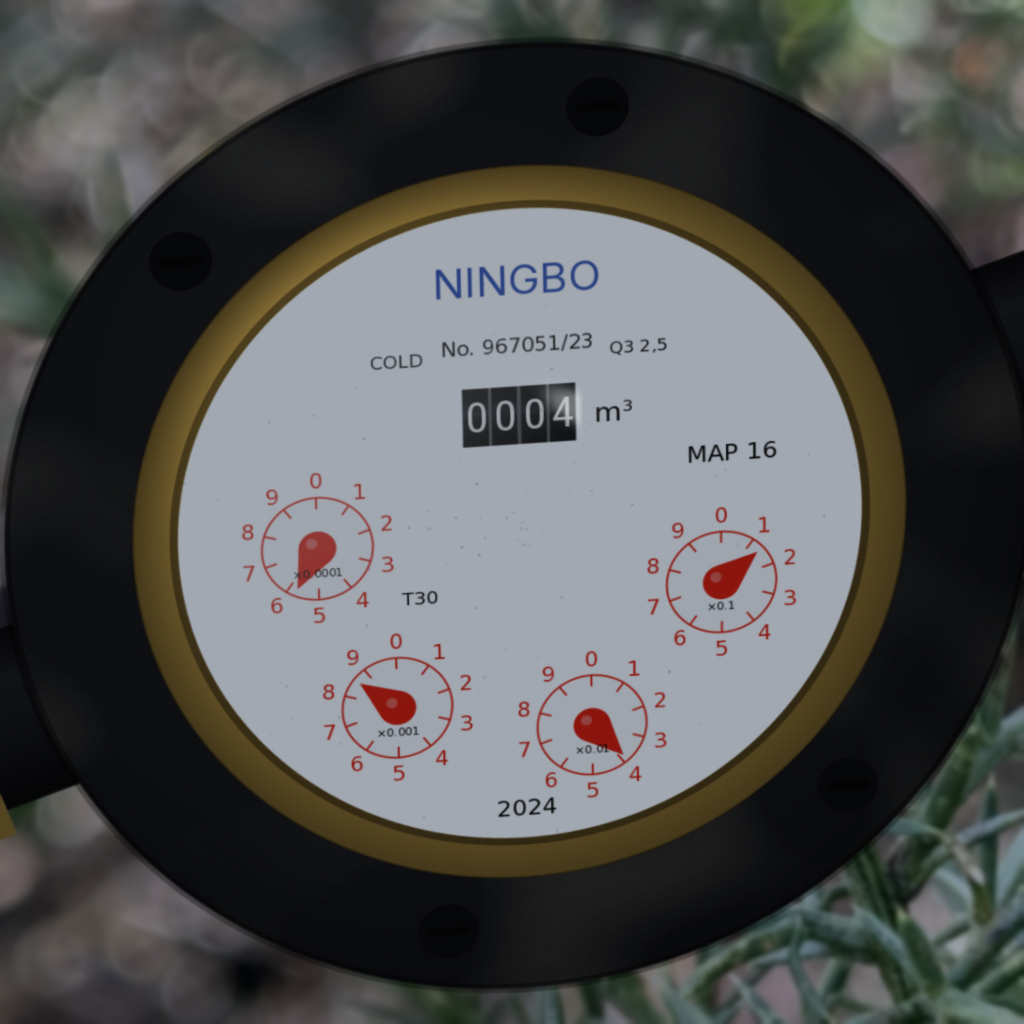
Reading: 4.1385 m³
